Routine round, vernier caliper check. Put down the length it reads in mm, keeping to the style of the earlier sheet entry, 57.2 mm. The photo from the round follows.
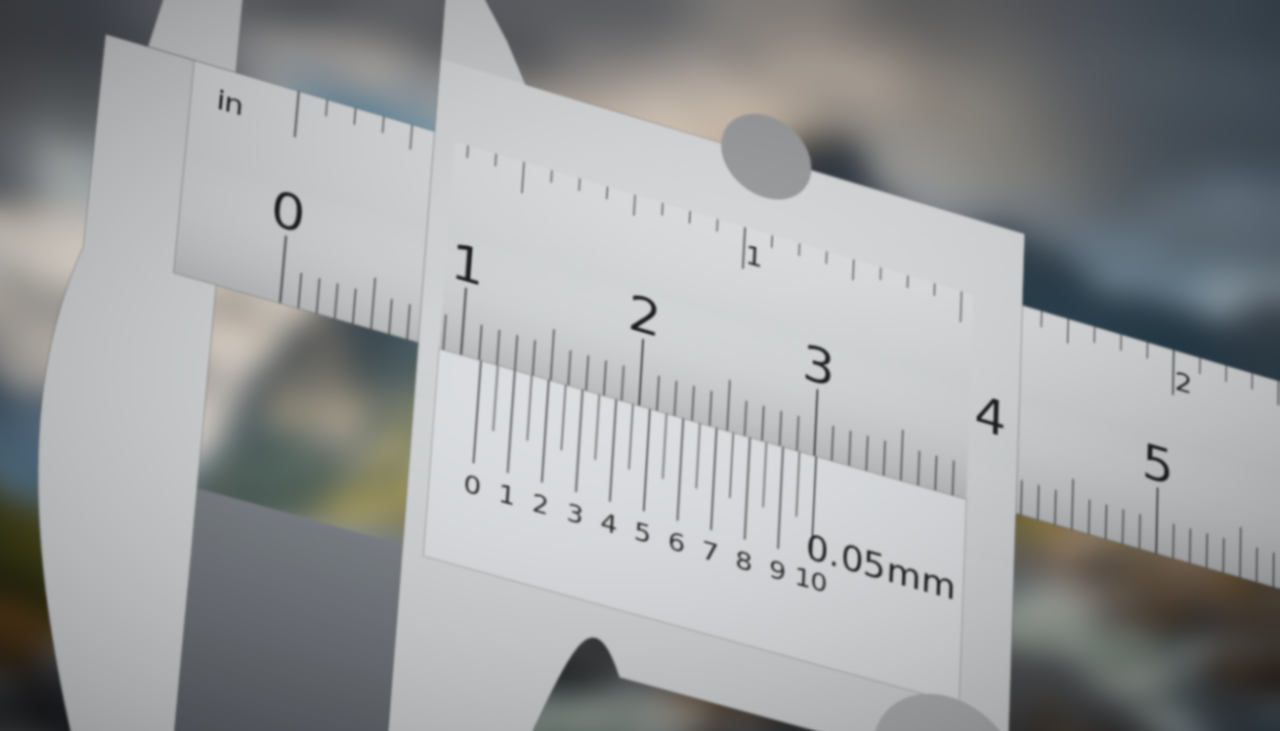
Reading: 11.1 mm
